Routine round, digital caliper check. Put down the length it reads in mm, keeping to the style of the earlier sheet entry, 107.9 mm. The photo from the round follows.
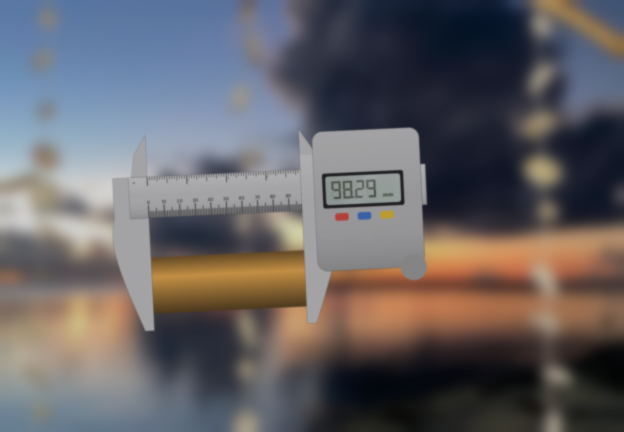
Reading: 98.29 mm
